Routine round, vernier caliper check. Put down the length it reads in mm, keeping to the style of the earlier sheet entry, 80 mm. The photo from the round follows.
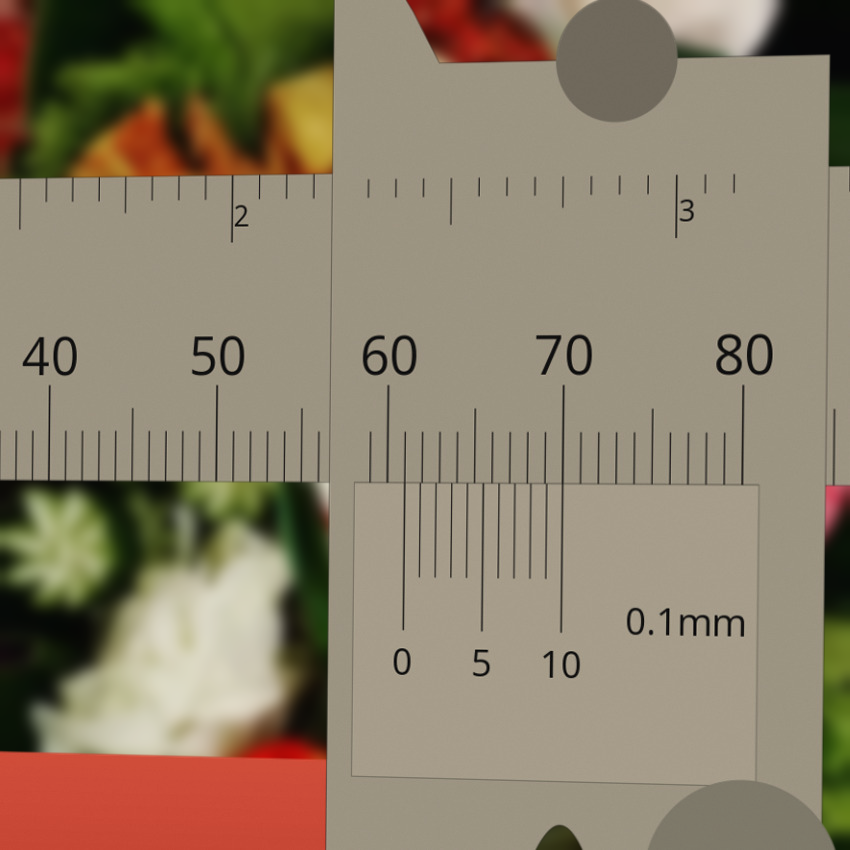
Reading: 61.0 mm
